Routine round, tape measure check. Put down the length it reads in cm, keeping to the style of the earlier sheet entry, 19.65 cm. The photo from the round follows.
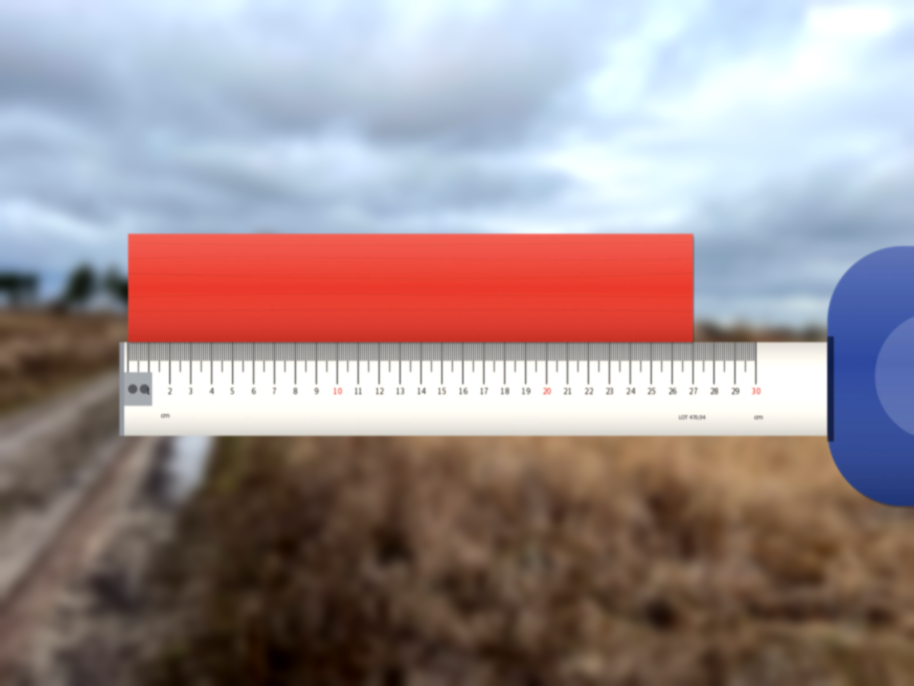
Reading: 27 cm
